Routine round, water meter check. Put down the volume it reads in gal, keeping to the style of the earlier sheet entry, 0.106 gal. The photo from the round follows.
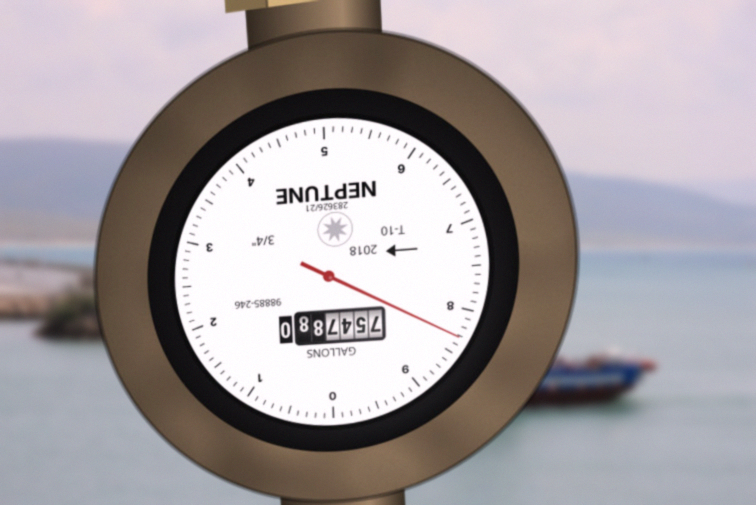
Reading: 7547878.3 gal
